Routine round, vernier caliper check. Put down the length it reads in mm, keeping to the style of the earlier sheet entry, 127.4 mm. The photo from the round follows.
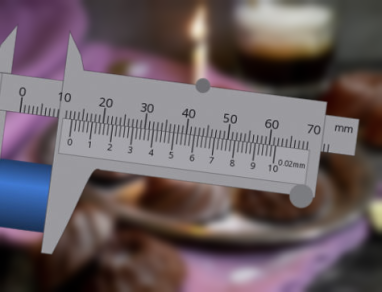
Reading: 12.5 mm
